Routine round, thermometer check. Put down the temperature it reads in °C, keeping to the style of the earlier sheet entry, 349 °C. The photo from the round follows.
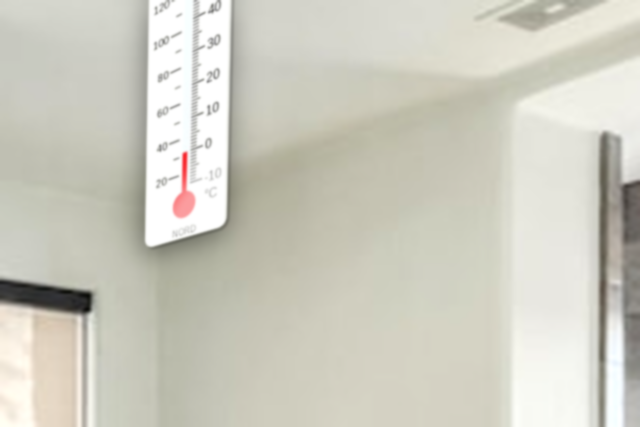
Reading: 0 °C
